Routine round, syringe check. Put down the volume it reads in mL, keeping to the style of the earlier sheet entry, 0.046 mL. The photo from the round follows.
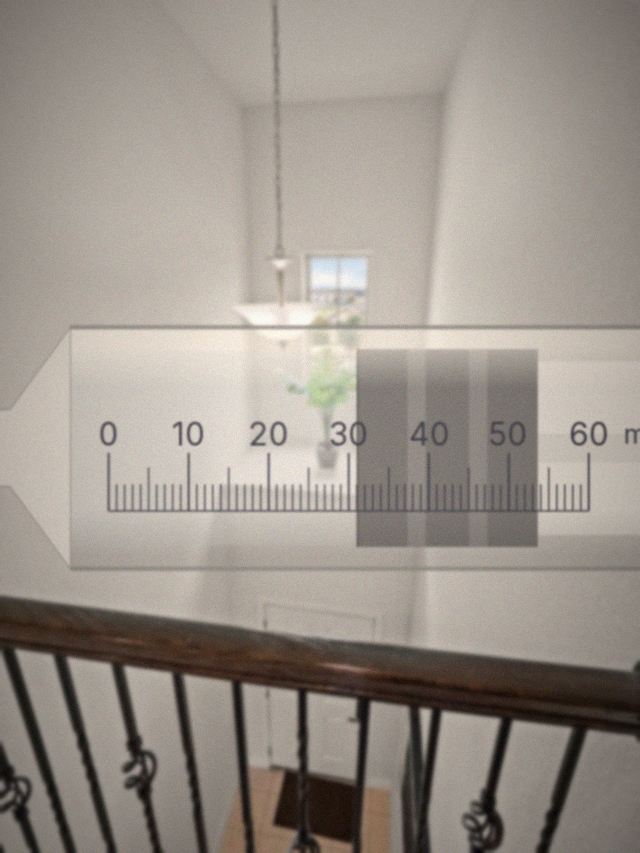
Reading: 31 mL
